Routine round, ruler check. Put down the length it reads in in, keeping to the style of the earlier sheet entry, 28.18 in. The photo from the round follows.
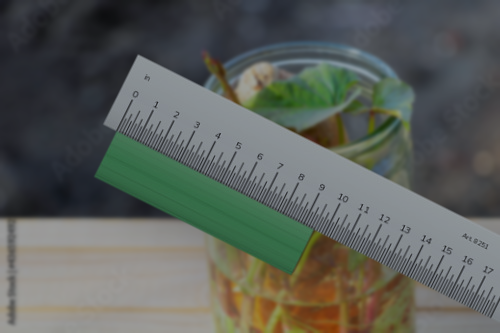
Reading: 9.5 in
